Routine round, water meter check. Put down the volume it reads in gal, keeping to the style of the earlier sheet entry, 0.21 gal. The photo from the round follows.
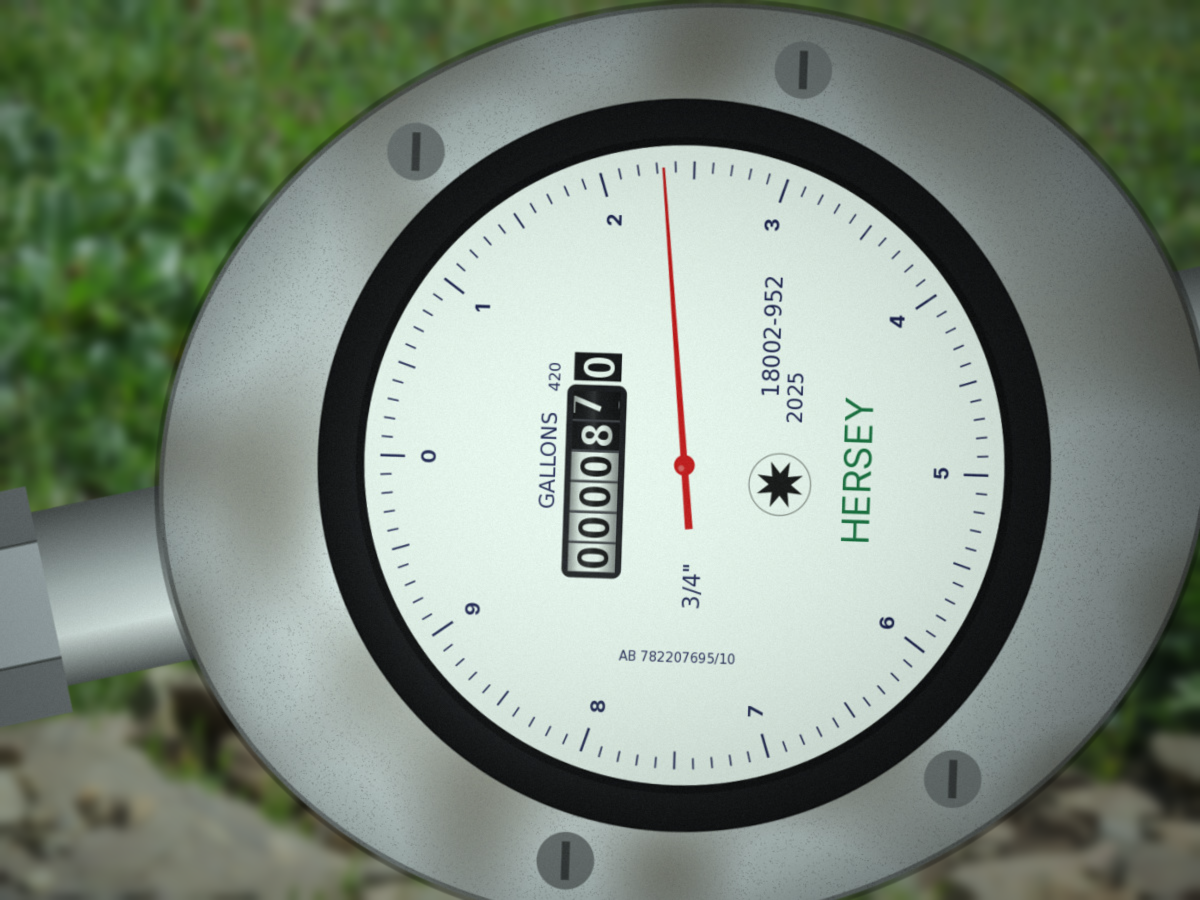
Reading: 872.3 gal
